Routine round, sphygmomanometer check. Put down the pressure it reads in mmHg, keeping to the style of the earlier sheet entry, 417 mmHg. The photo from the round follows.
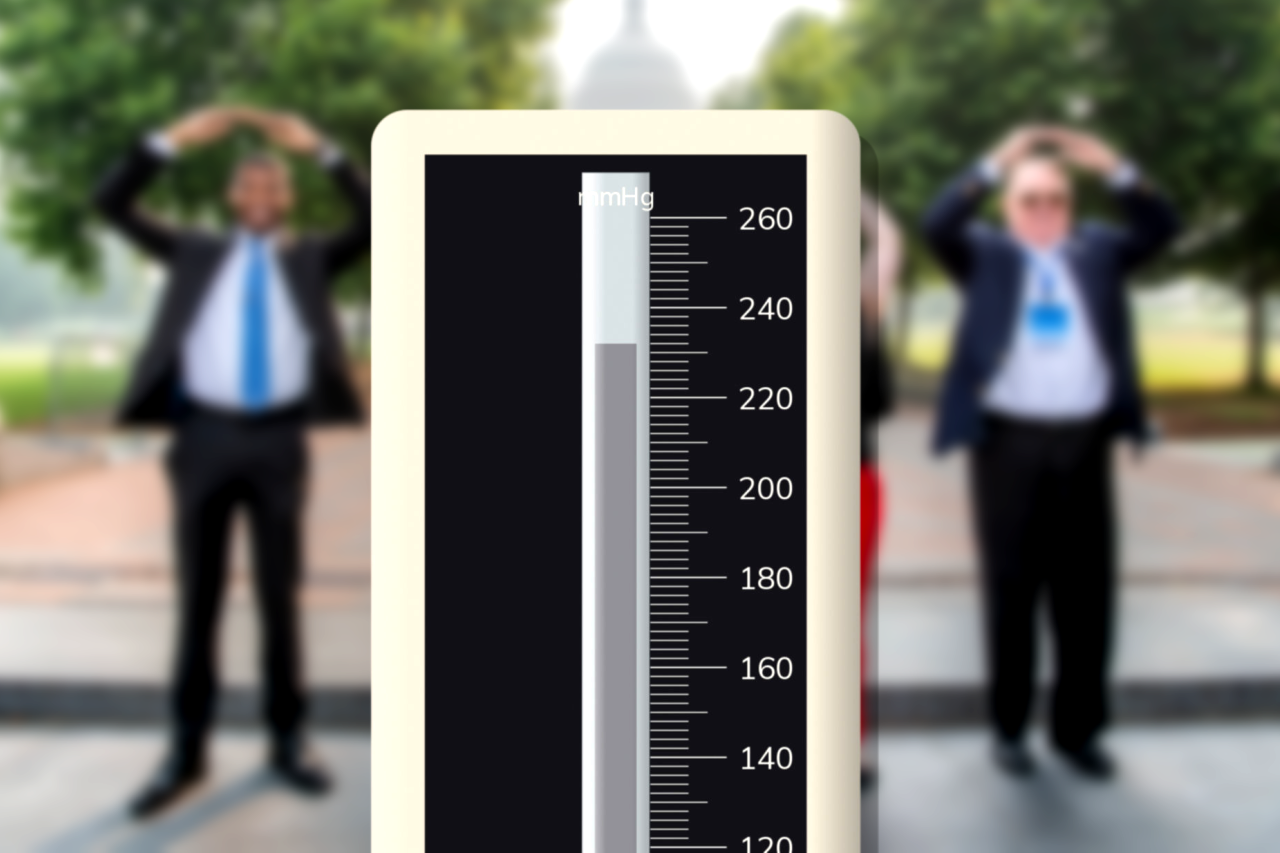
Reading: 232 mmHg
